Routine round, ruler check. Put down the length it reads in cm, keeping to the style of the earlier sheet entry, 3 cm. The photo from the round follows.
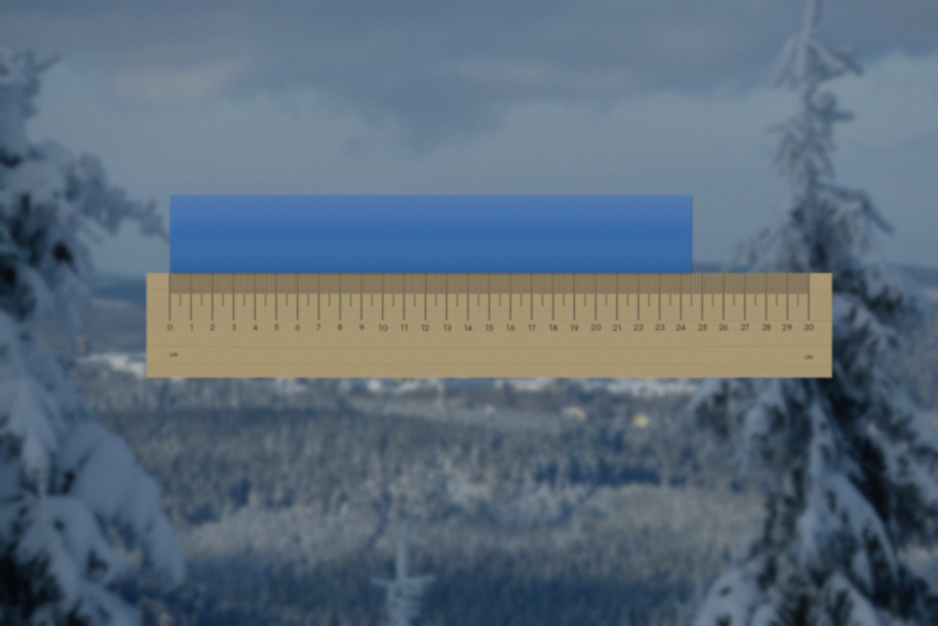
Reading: 24.5 cm
